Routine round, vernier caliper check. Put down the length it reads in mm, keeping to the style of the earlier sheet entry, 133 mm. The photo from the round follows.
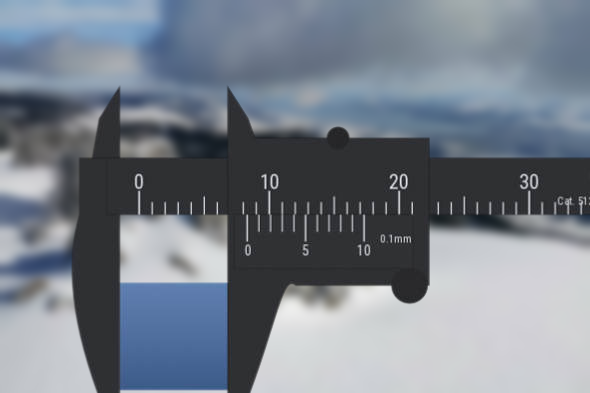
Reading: 8.3 mm
